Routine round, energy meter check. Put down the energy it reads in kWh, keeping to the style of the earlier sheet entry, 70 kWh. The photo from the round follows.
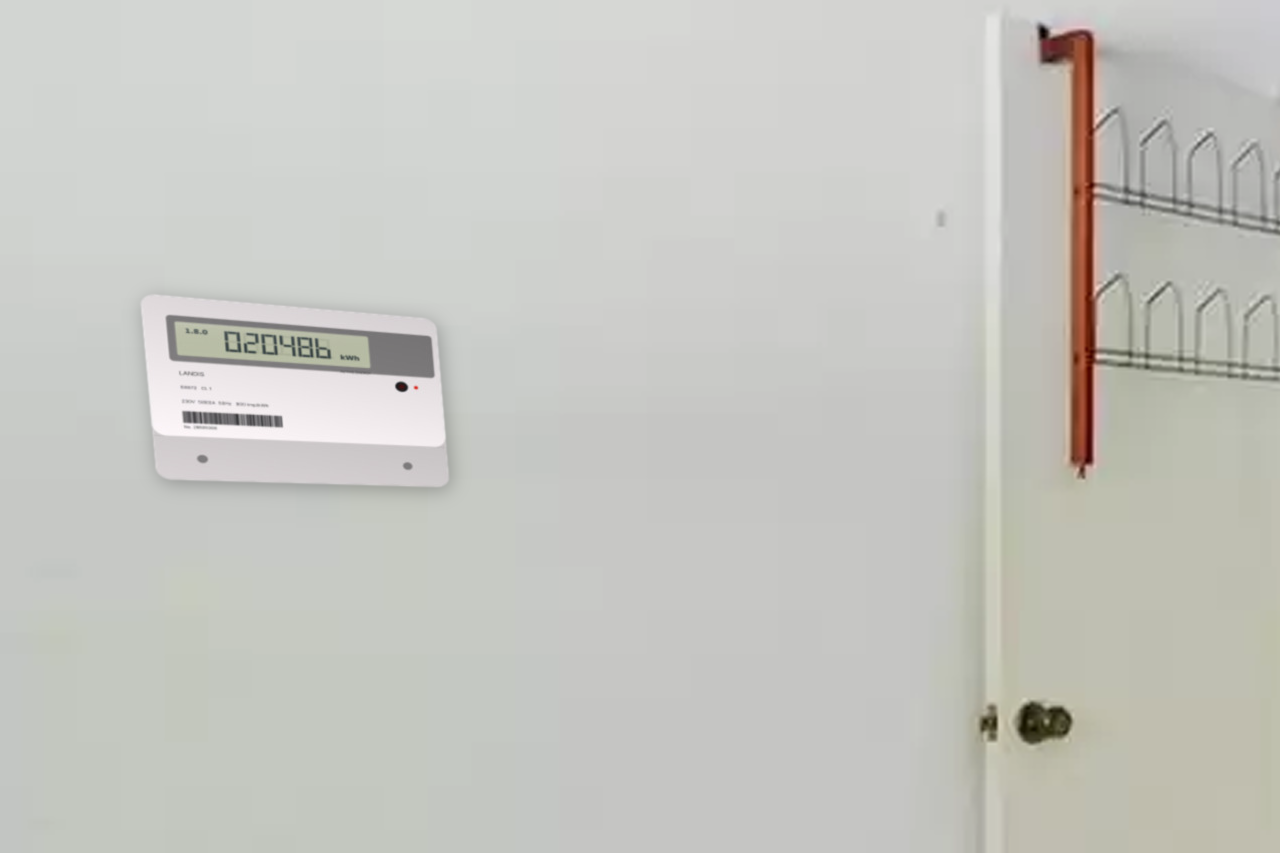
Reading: 20486 kWh
